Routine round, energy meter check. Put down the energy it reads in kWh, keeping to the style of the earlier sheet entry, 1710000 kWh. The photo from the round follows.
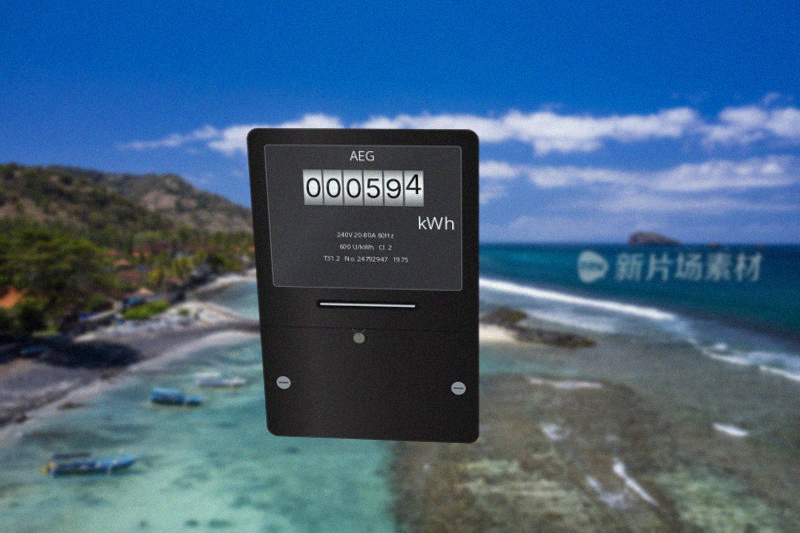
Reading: 594 kWh
